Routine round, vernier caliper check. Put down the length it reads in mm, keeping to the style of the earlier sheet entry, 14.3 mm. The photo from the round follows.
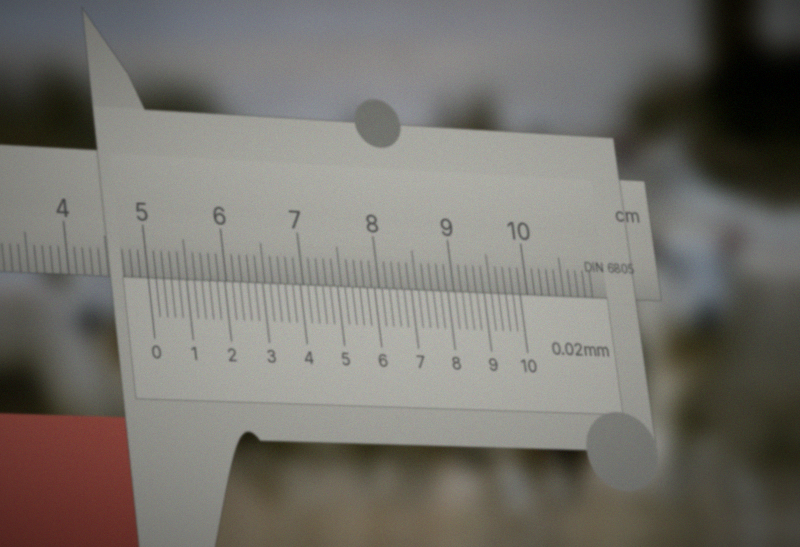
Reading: 50.0 mm
